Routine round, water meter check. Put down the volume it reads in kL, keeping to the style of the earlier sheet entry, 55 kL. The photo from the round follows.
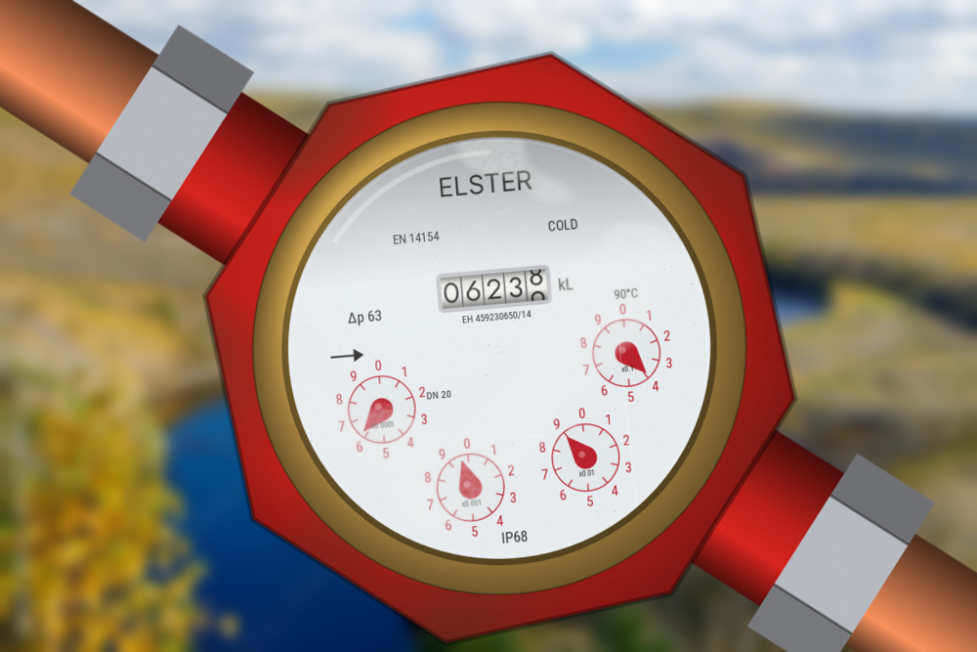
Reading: 6238.3896 kL
